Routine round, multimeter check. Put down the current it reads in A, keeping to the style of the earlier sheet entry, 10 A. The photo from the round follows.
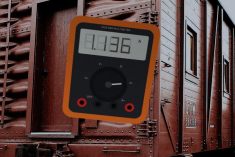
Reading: 1.136 A
